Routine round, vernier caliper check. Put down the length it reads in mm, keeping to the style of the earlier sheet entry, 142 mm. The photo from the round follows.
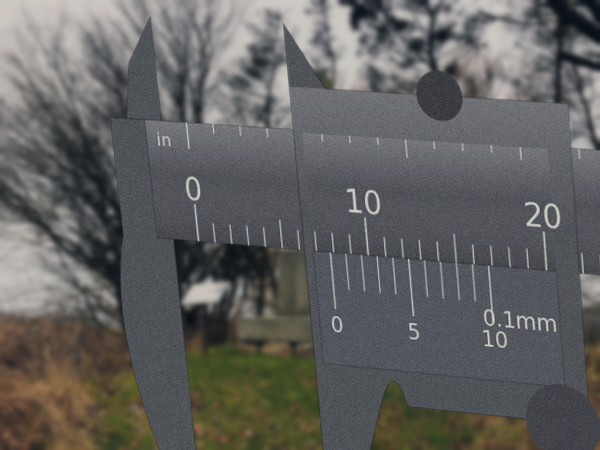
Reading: 7.8 mm
